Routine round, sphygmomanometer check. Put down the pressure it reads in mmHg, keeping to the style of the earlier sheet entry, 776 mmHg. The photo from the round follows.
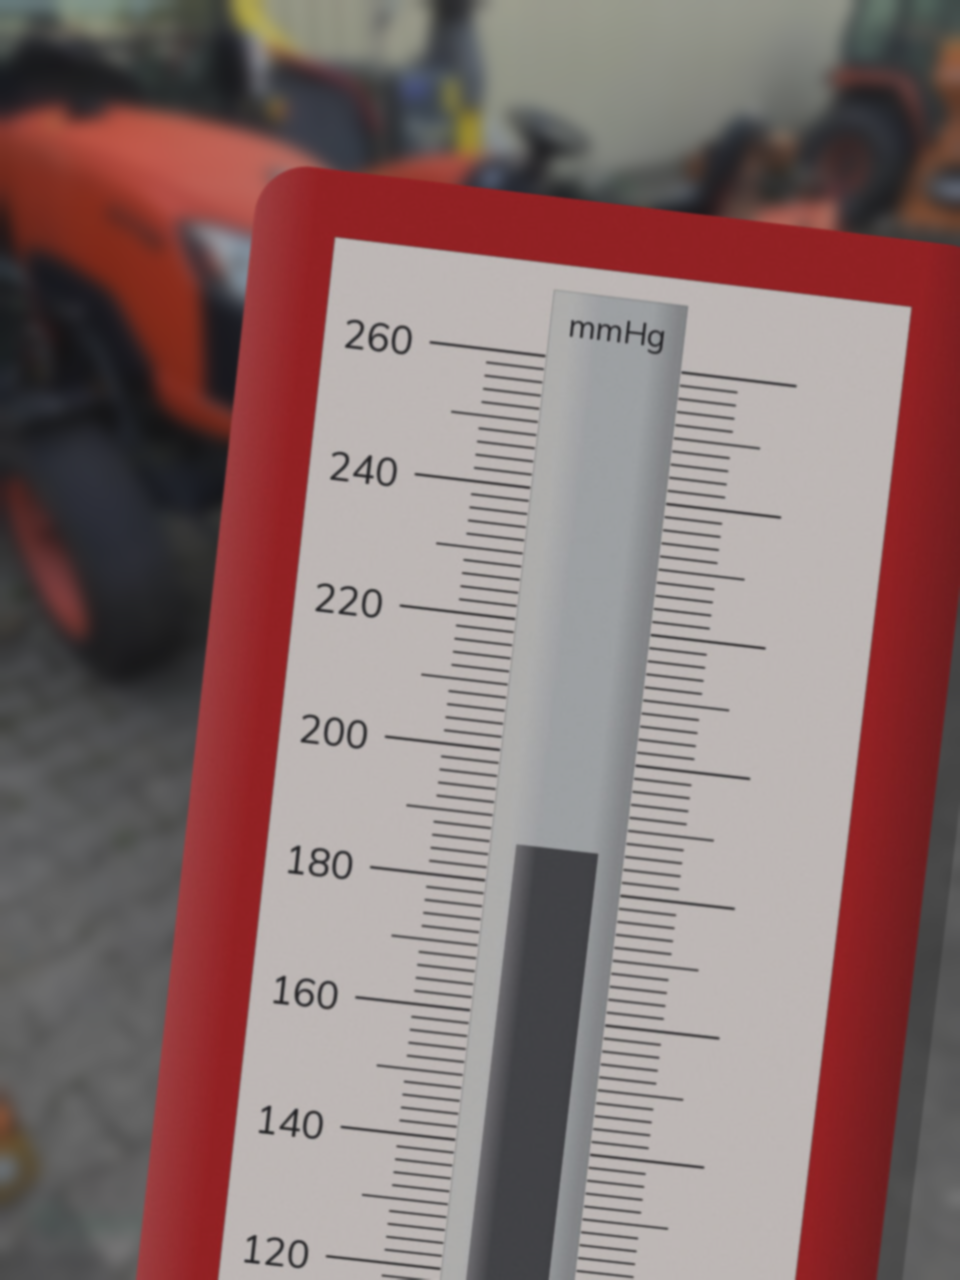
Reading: 186 mmHg
